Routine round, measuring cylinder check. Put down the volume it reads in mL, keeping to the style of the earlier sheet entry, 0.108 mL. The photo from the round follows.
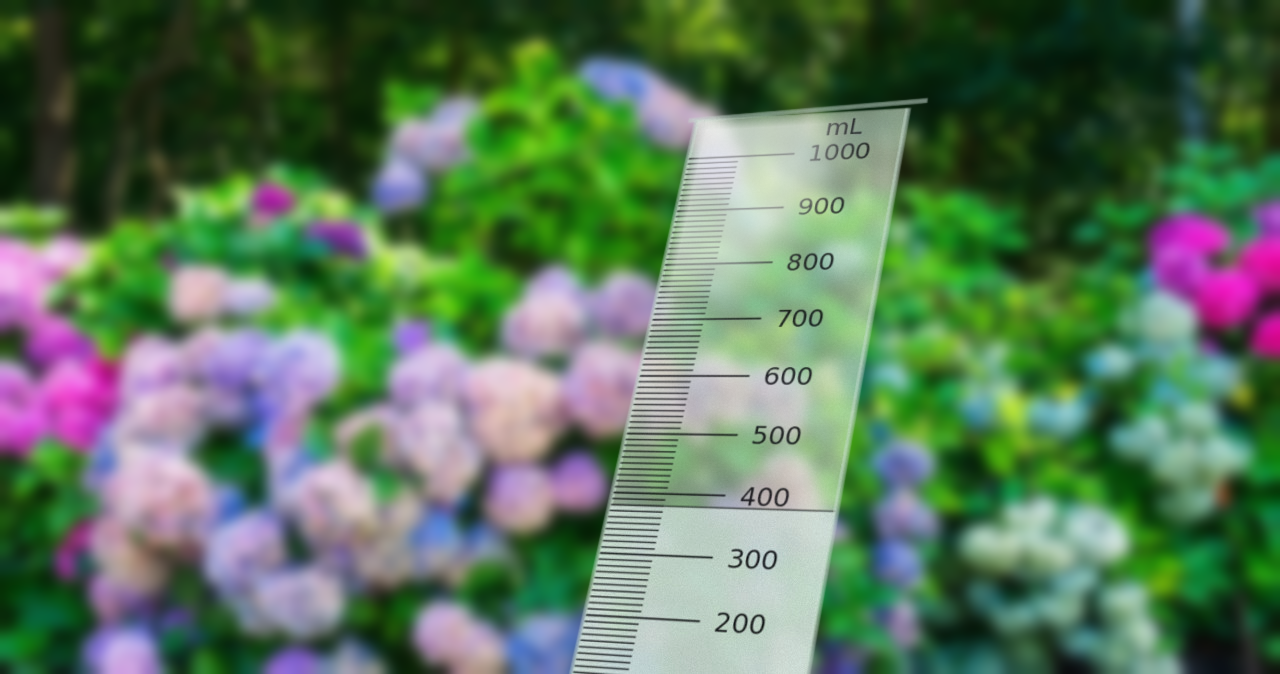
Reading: 380 mL
